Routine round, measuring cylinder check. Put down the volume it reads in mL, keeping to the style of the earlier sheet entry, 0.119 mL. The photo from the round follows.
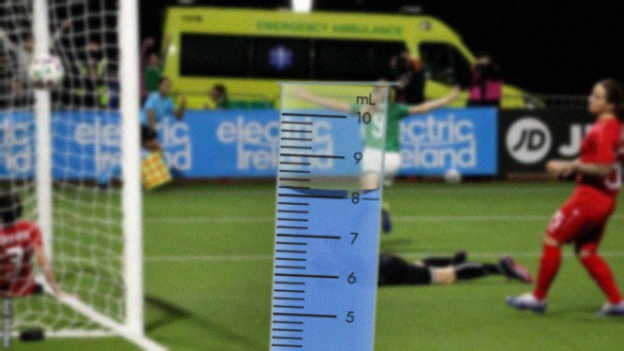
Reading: 8 mL
